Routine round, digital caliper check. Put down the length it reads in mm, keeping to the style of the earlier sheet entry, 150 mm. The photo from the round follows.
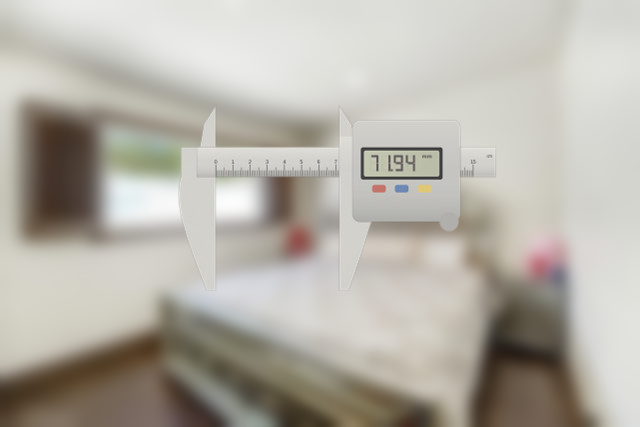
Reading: 71.94 mm
